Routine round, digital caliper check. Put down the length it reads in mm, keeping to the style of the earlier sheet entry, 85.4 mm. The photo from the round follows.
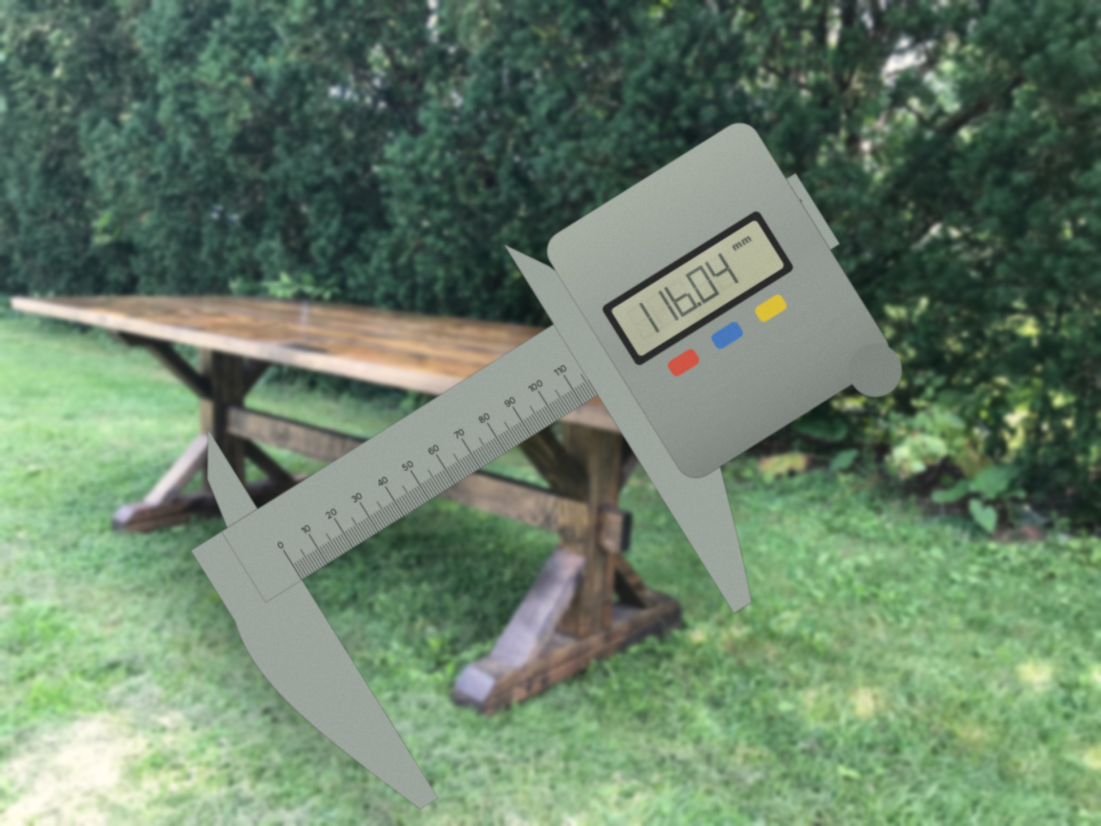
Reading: 116.04 mm
